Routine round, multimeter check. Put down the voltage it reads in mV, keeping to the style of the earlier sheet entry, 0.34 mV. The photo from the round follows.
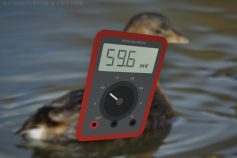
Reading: 59.6 mV
